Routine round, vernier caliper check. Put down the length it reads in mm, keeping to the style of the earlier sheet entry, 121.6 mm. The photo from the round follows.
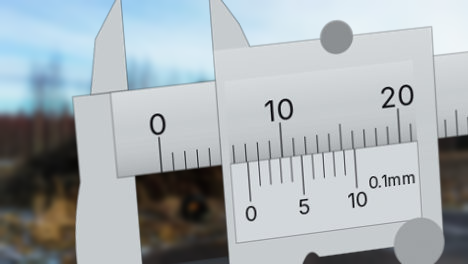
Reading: 7.1 mm
